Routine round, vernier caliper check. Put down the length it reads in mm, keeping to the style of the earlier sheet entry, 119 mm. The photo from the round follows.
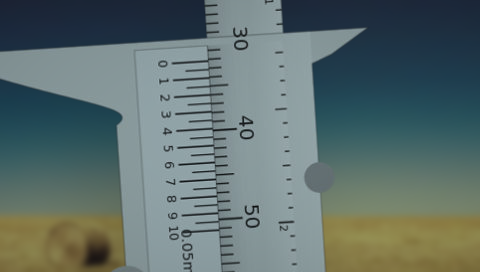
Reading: 32.2 mm
